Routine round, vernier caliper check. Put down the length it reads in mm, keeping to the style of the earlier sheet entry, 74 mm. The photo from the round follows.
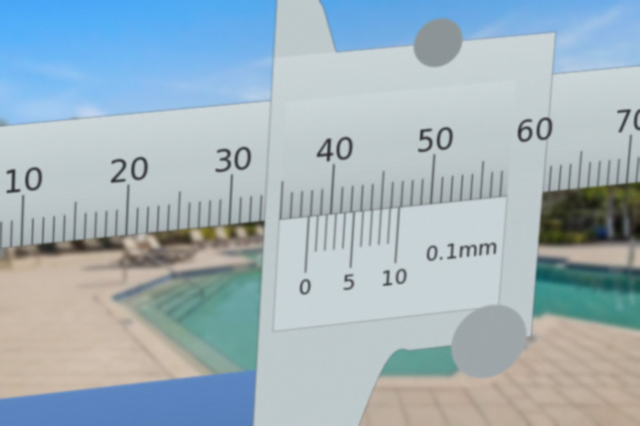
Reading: 37.8 mm
